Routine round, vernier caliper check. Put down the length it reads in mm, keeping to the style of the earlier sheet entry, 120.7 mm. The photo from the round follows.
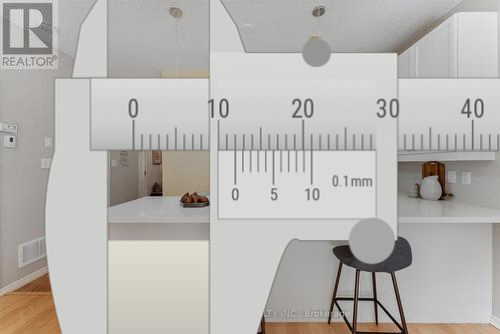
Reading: 12.0 mm
